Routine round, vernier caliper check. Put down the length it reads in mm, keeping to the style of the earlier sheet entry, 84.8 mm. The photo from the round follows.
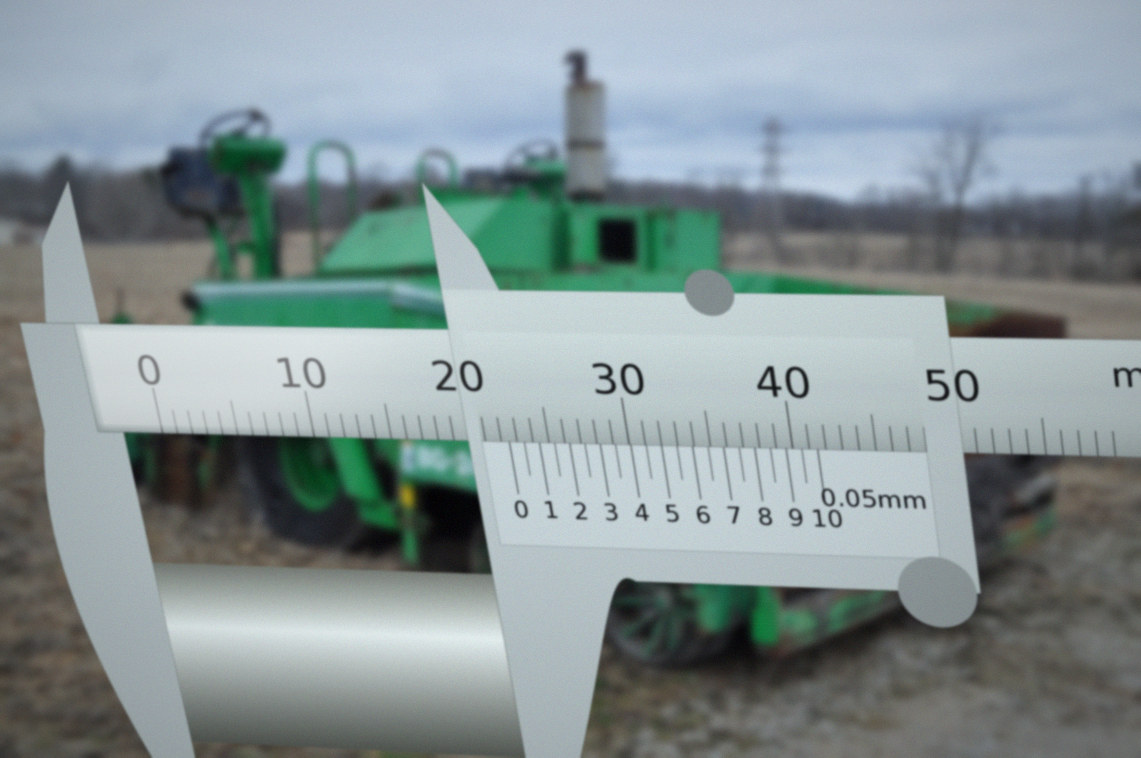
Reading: 22.5 mm
